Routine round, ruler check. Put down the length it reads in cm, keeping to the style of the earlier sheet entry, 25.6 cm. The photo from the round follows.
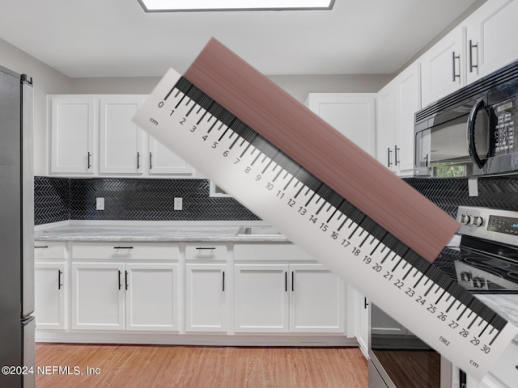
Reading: 23 cm
